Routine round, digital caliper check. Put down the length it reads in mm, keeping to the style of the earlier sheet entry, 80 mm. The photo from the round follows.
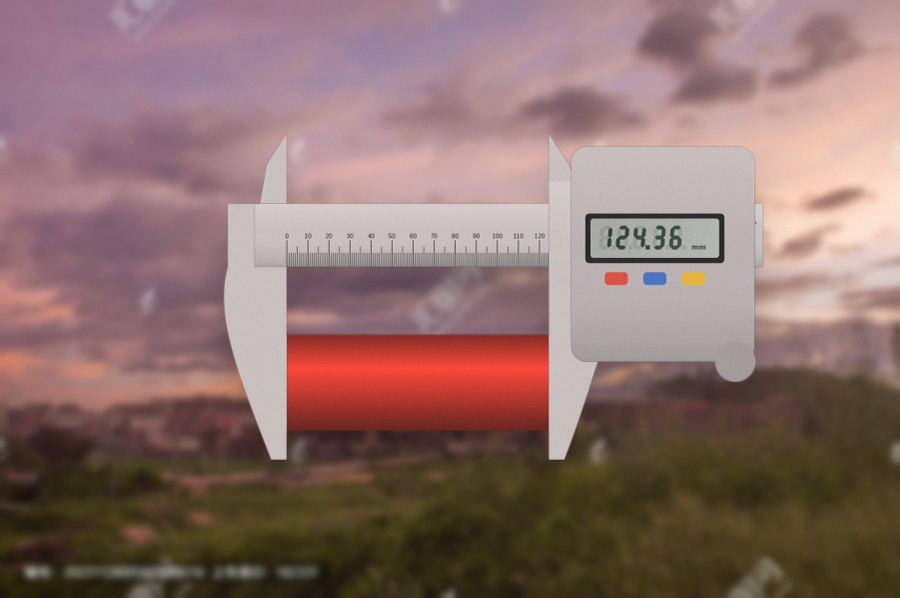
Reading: 124.36 mm
